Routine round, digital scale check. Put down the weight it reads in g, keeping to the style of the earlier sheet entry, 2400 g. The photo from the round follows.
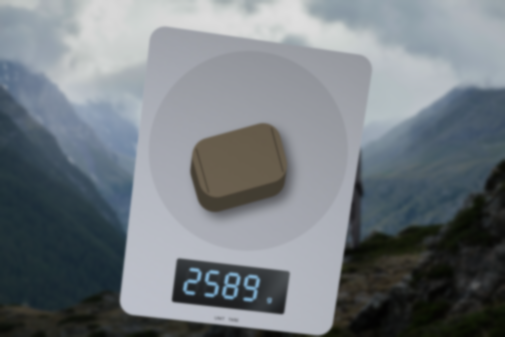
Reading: 2589 g
